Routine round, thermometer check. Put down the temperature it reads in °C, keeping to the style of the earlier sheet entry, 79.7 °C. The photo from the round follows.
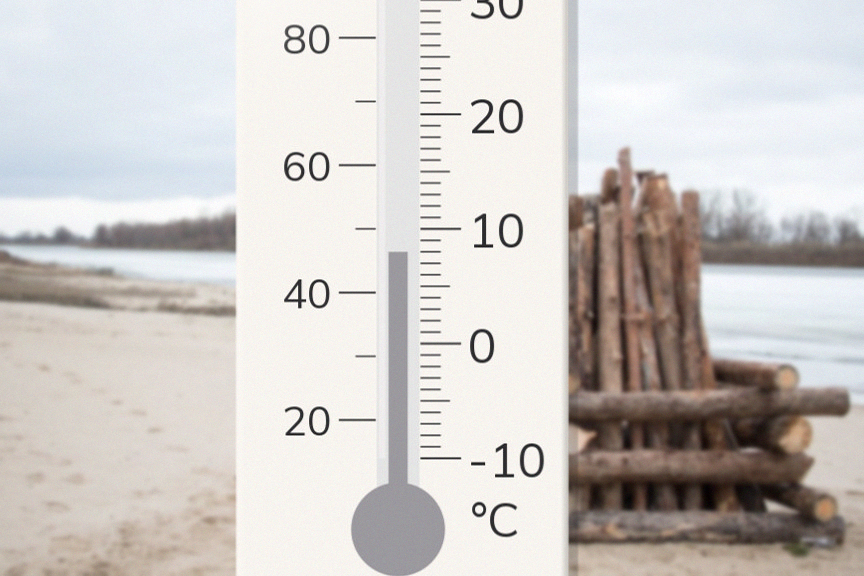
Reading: 8 °C
